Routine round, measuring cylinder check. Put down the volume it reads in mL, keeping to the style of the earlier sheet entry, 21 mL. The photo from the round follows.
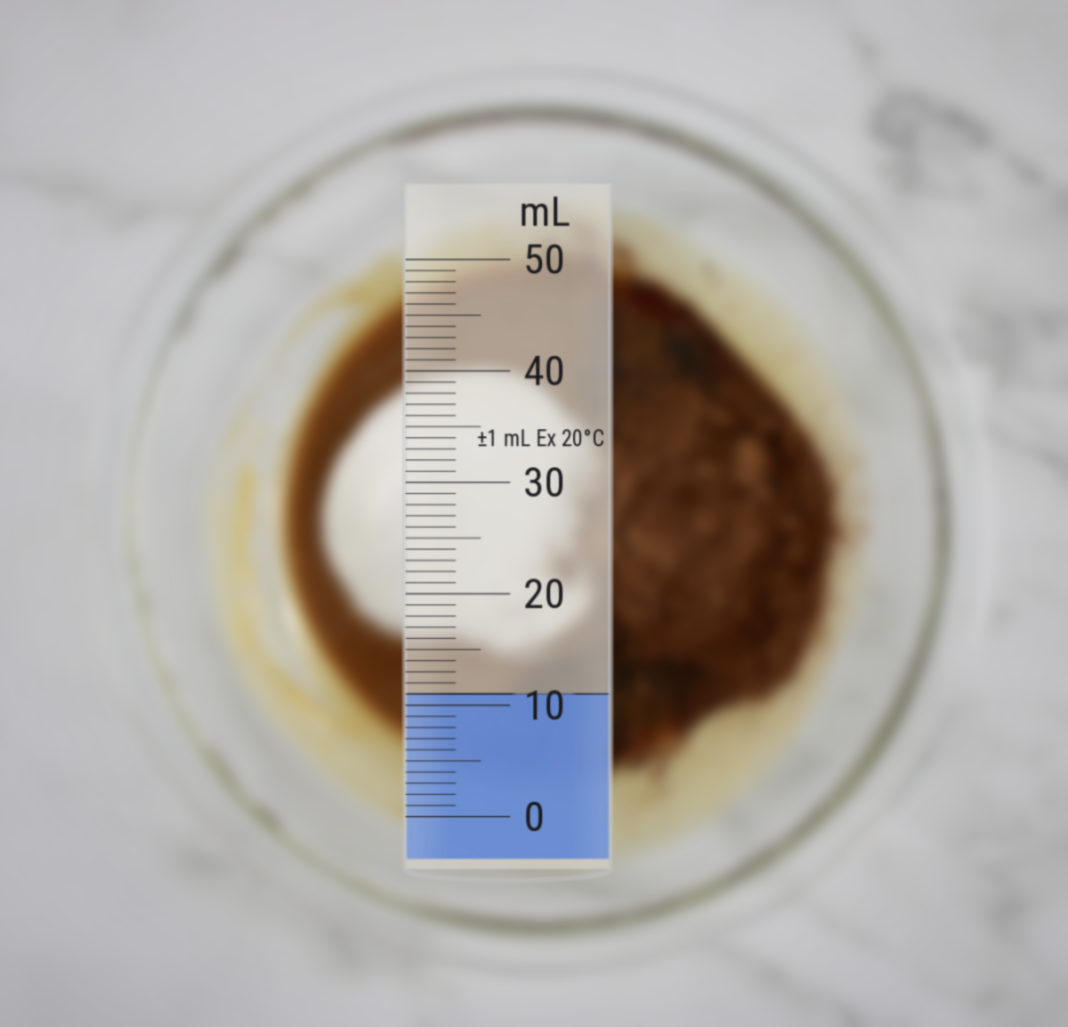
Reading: 11 mL
